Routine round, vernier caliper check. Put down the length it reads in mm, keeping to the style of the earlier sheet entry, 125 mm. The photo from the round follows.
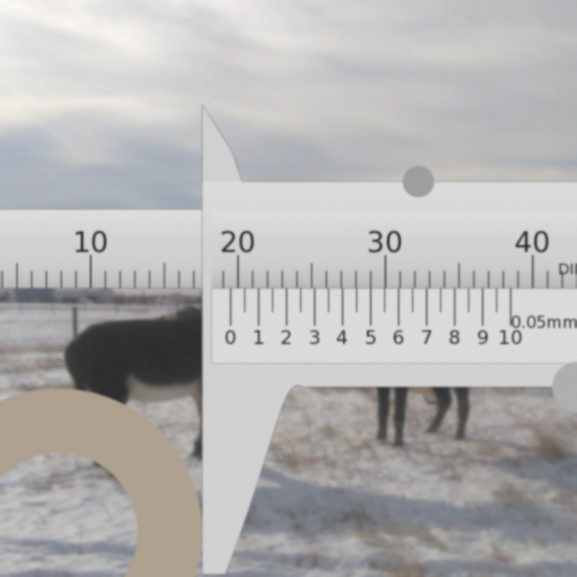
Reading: 19.5 mm
